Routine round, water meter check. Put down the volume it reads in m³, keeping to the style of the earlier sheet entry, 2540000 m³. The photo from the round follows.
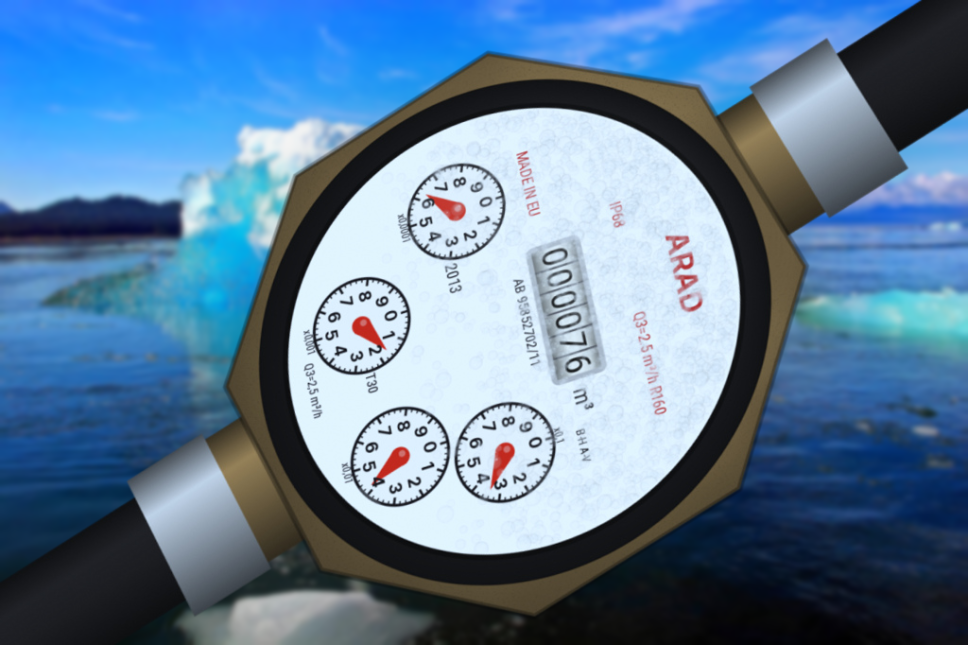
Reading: 76.3416 m³
